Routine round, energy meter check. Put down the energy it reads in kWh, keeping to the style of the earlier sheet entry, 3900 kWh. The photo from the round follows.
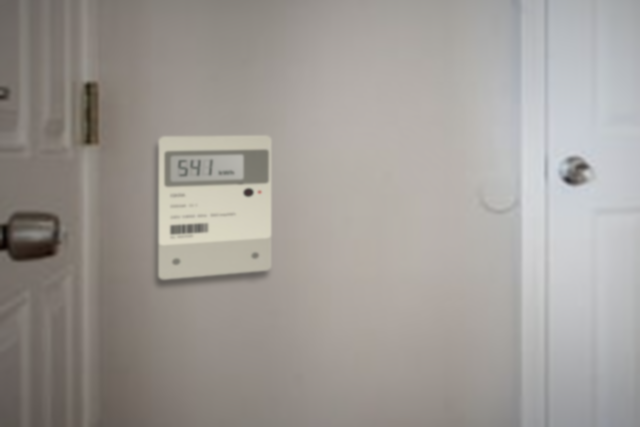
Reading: 541 kWh
